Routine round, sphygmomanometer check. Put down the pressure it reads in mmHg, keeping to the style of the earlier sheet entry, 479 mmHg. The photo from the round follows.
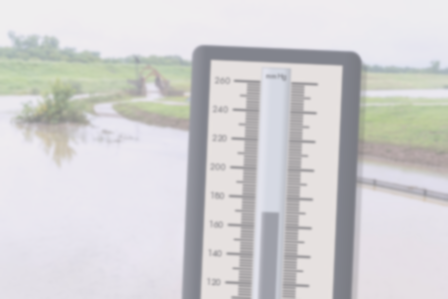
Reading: 170 mmHg
